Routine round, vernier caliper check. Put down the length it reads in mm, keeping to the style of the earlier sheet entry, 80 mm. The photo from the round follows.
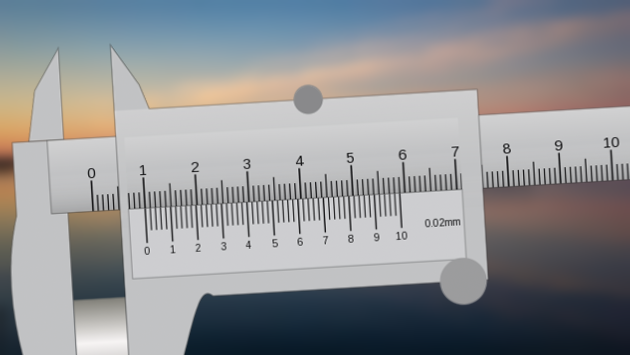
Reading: 10.0 mm
